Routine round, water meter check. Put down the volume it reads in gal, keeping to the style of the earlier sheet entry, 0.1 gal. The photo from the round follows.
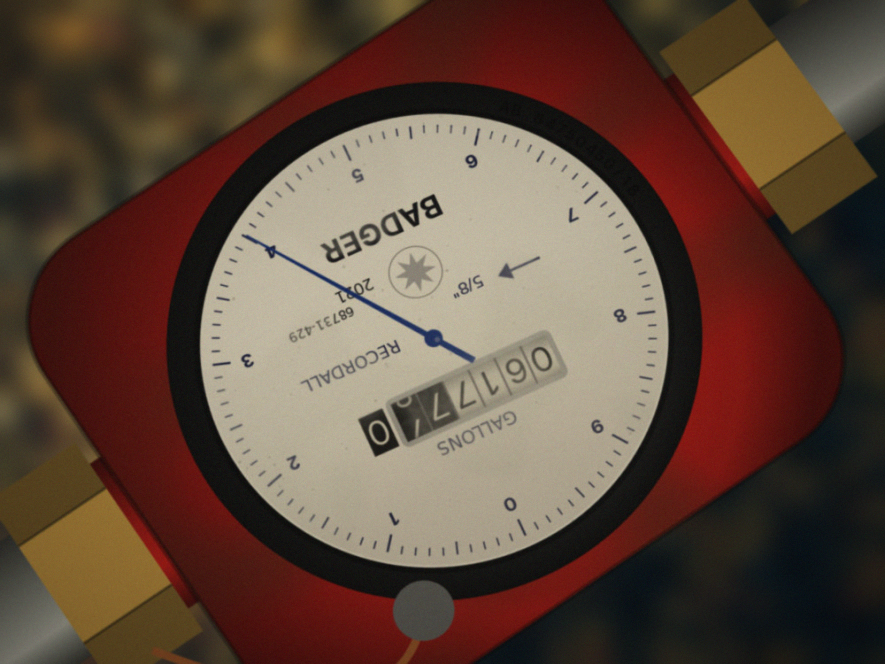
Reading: 617774.0 gal
